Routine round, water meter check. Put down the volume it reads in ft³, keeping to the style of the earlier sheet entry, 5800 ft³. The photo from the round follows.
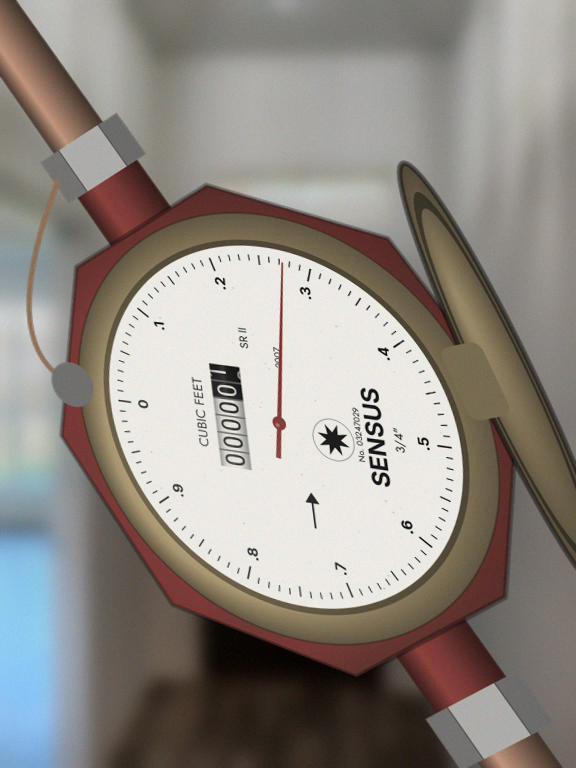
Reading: 1.27 ft³
